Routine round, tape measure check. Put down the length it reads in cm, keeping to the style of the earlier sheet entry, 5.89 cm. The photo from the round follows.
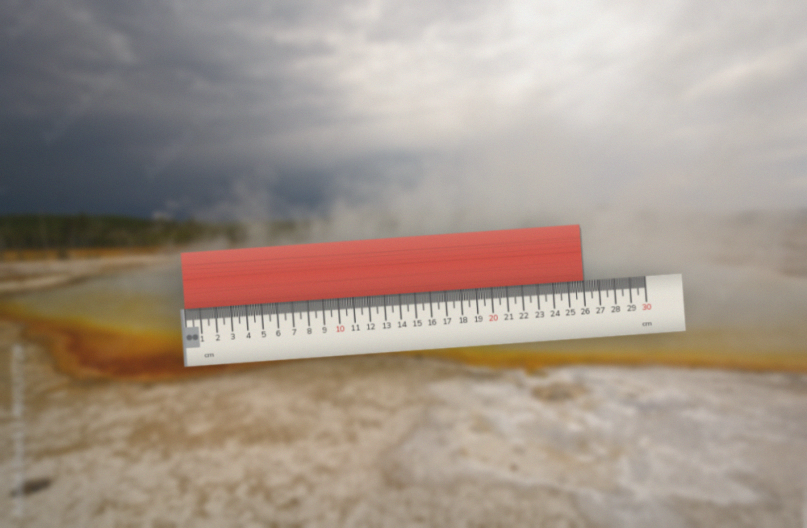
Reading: 26 cm
